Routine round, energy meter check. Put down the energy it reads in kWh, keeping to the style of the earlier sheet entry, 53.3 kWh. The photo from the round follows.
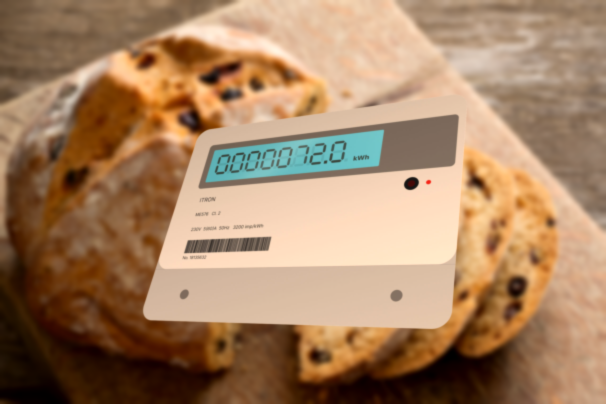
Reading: 72.0 kWh
